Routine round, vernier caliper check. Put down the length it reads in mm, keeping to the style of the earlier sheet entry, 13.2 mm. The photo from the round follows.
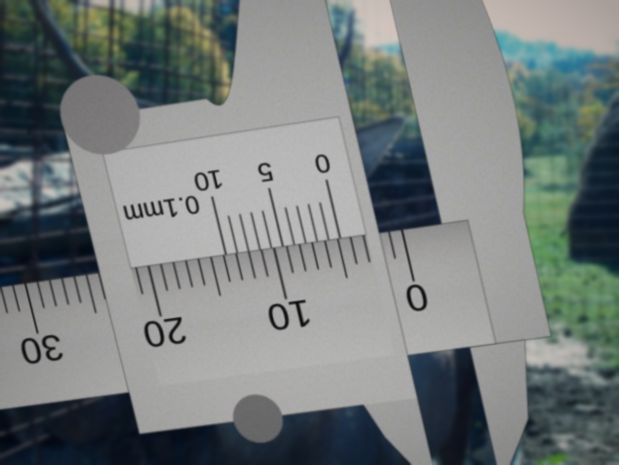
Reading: 4.8 mm
